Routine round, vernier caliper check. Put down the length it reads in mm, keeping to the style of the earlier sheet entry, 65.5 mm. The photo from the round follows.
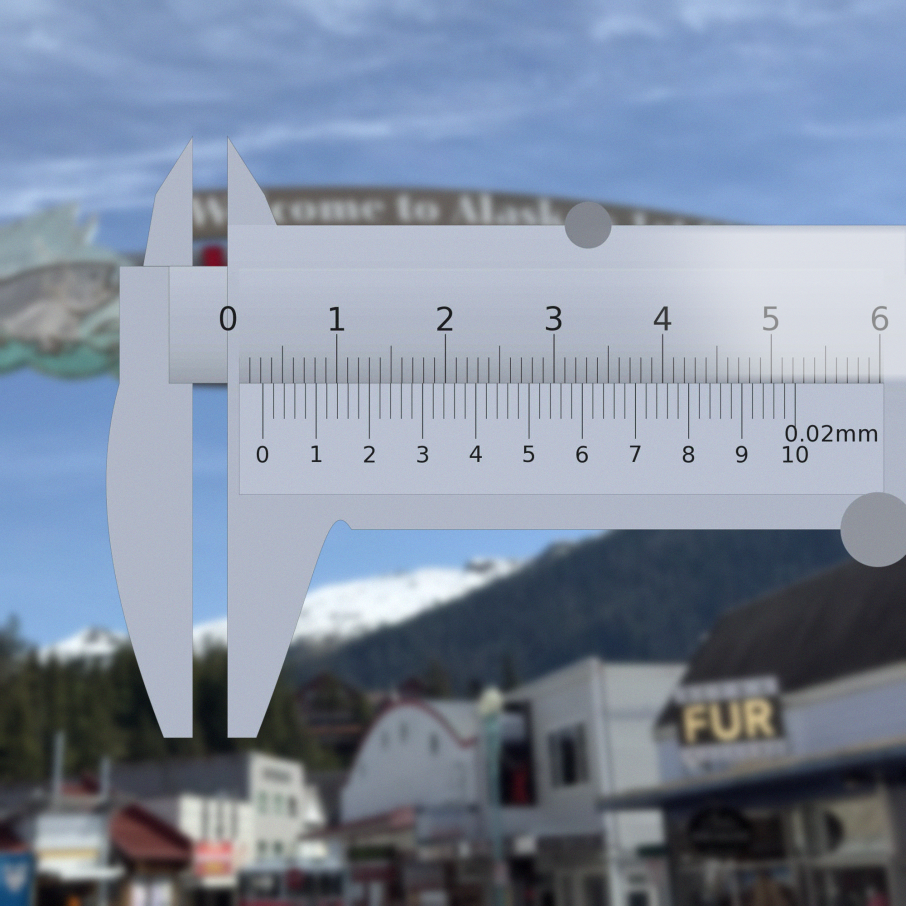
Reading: 3.2 mm
